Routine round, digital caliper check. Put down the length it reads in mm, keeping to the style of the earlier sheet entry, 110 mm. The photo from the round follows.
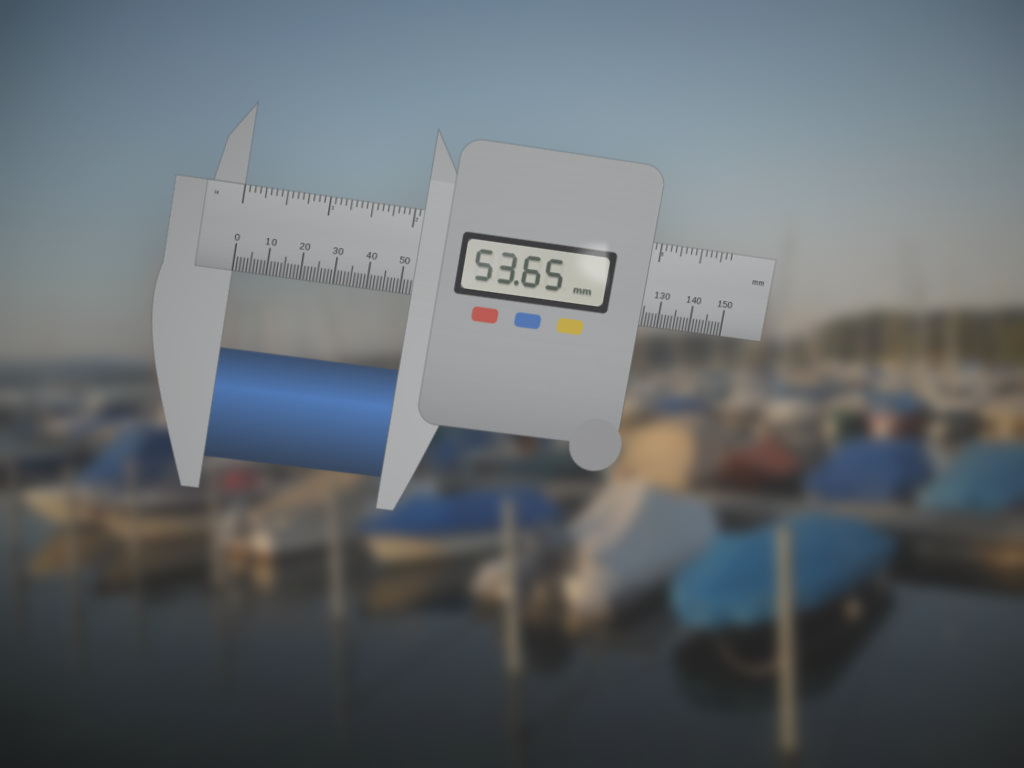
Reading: 53.65 mm
